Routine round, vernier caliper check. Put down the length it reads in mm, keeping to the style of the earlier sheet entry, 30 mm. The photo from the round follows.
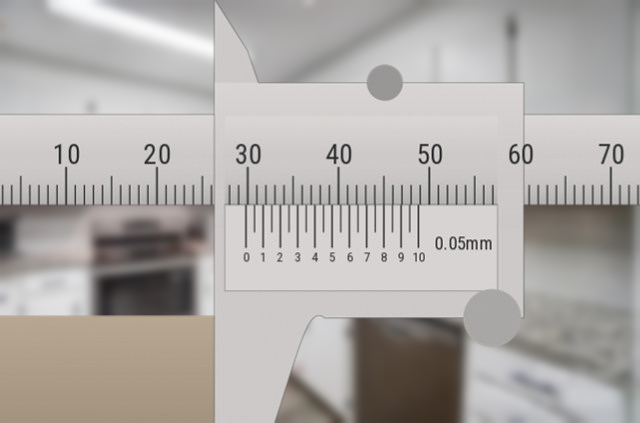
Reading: 29.8 mm
